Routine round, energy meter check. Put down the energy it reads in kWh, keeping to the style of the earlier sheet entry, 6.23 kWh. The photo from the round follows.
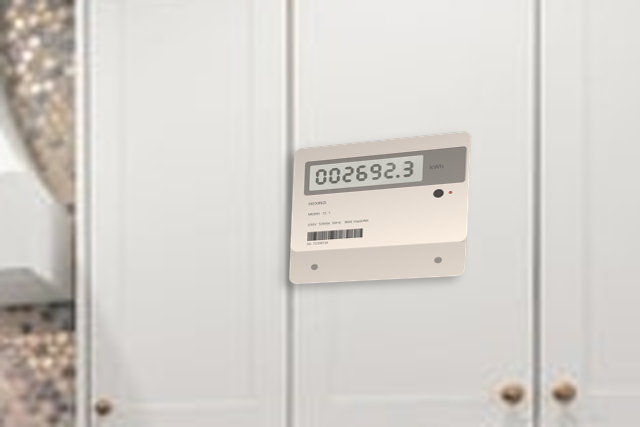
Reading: 2692.3 kWh
